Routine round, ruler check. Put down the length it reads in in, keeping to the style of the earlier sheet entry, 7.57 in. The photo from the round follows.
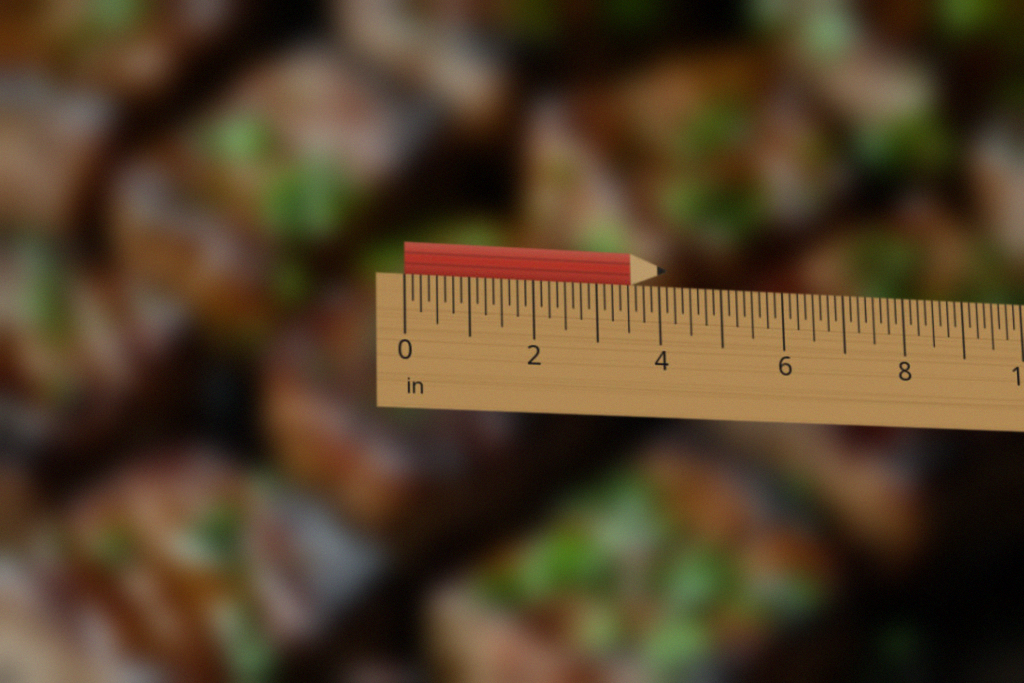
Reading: 4.125 in
